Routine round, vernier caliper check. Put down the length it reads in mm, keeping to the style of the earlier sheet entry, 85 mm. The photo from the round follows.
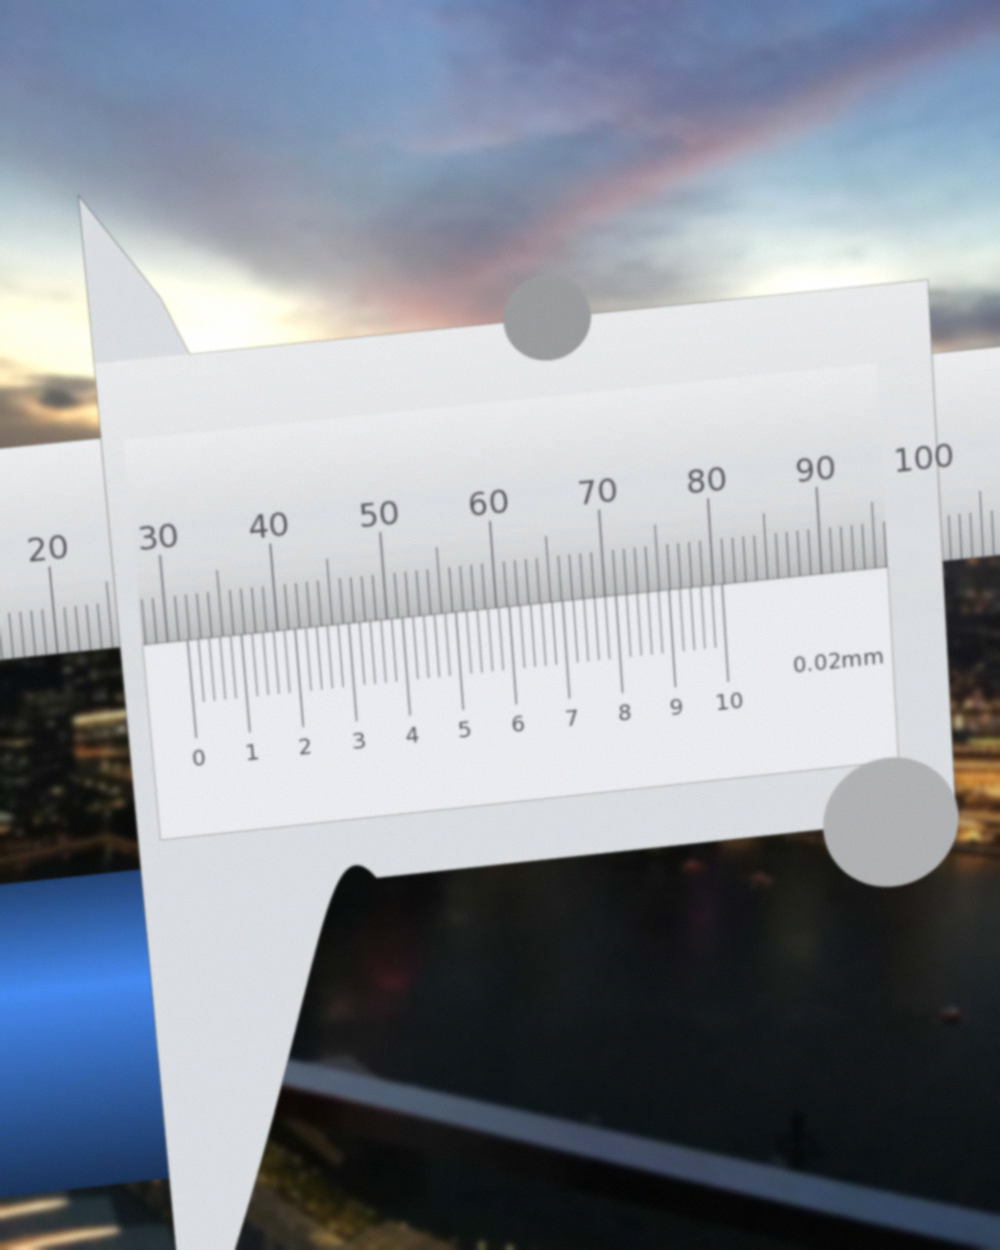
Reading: 31.8 mm
